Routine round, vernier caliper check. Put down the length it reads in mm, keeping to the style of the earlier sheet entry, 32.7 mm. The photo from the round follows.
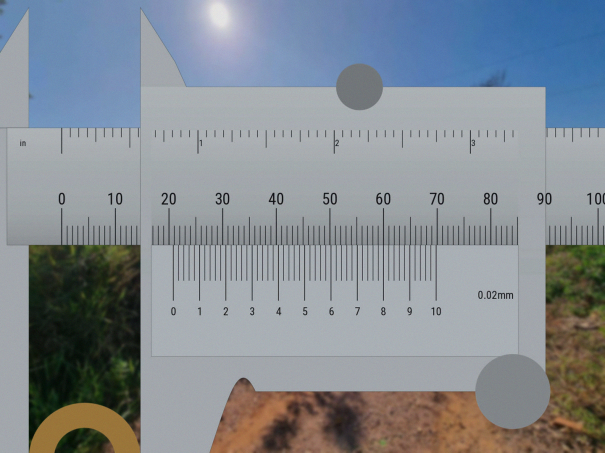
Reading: 20.8 mm
